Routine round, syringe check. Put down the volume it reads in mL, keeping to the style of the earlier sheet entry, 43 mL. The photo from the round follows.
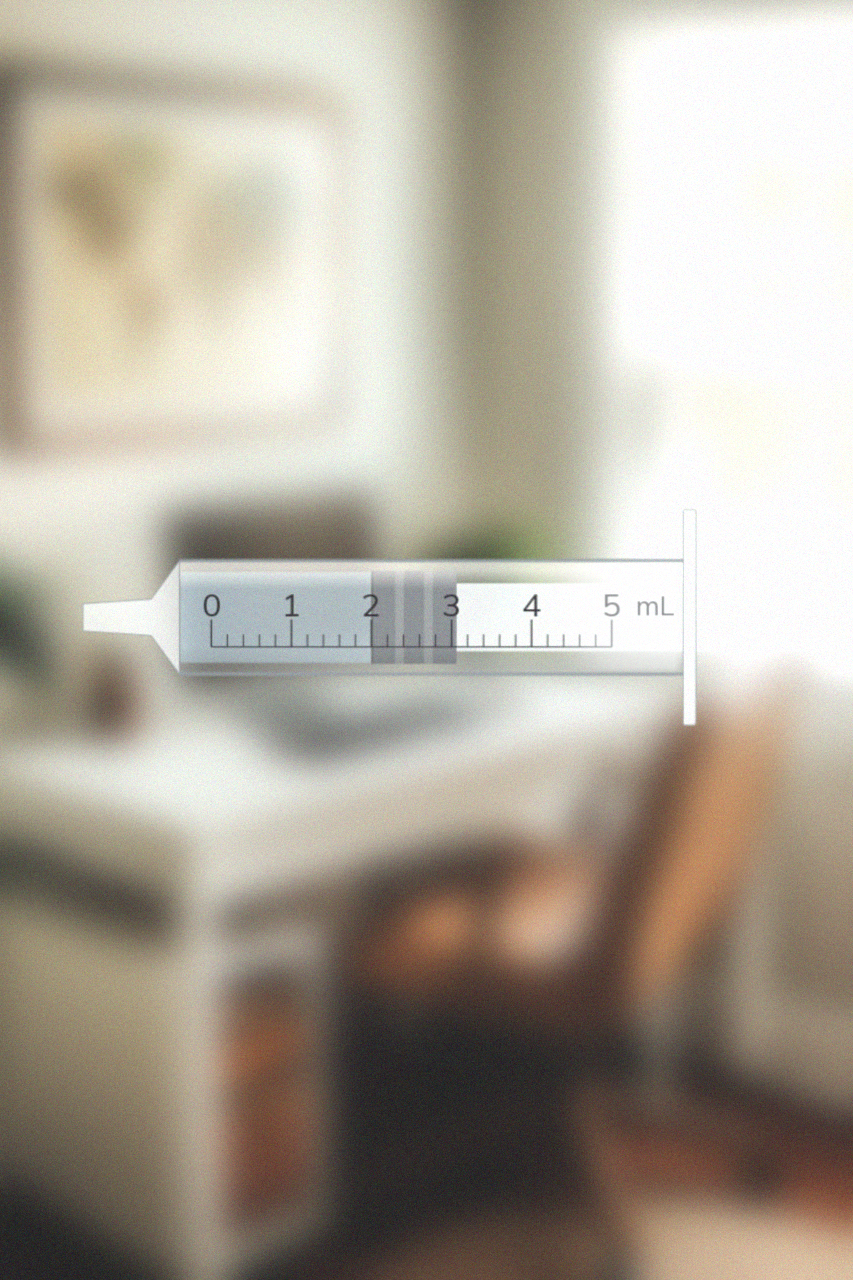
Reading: 2 mL
